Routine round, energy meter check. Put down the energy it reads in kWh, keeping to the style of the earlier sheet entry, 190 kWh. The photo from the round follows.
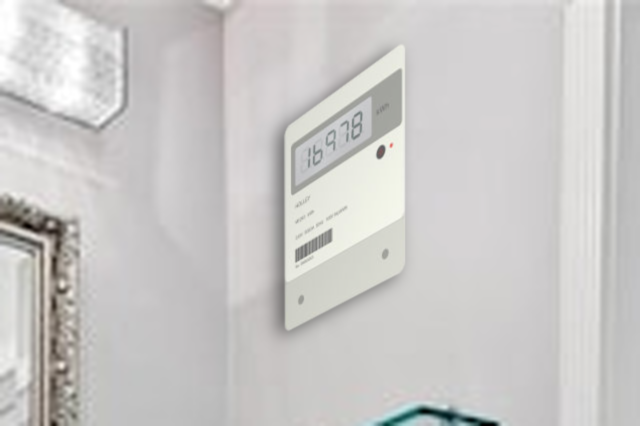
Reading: 16978 kWh
